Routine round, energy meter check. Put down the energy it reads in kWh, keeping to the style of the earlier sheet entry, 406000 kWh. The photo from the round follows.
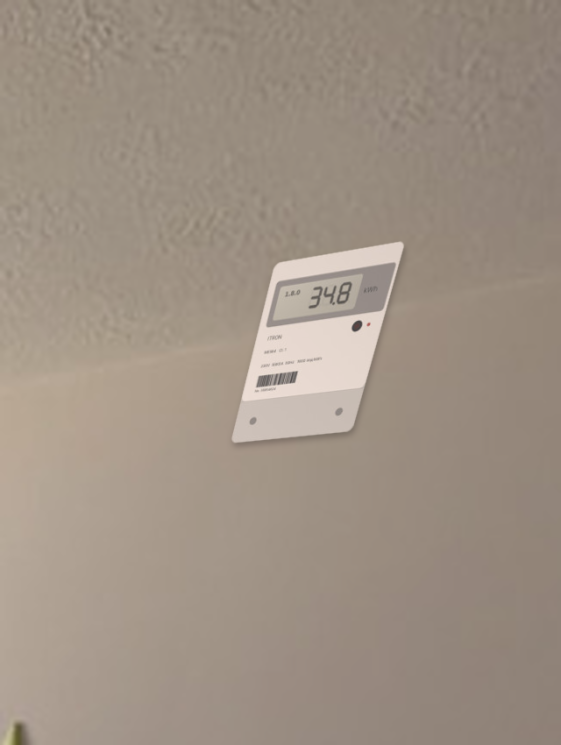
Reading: 34.8 kWh
